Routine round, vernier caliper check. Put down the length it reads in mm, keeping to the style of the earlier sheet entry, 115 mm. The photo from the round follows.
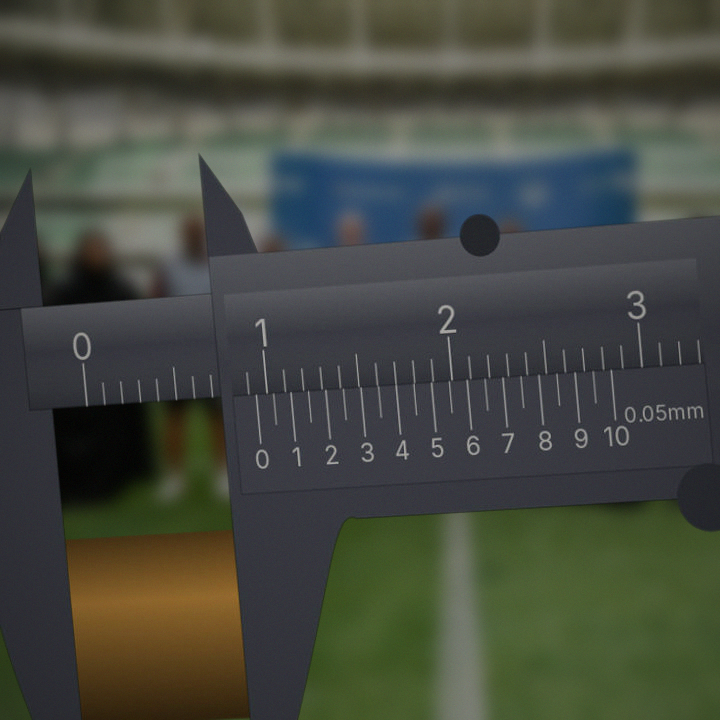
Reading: 9.4 mm
